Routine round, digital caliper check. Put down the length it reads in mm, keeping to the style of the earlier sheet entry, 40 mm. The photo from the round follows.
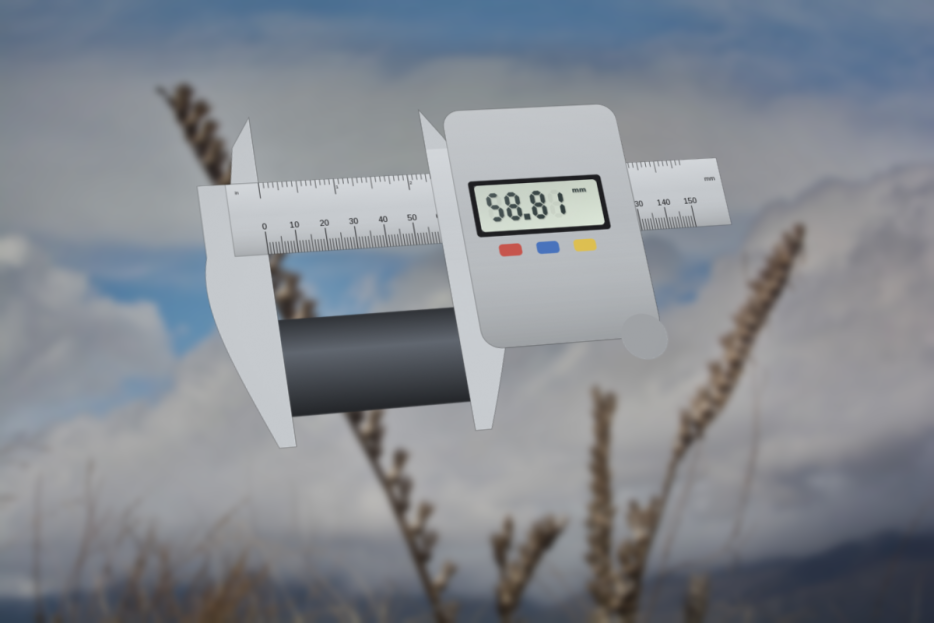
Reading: 58.81 mm
